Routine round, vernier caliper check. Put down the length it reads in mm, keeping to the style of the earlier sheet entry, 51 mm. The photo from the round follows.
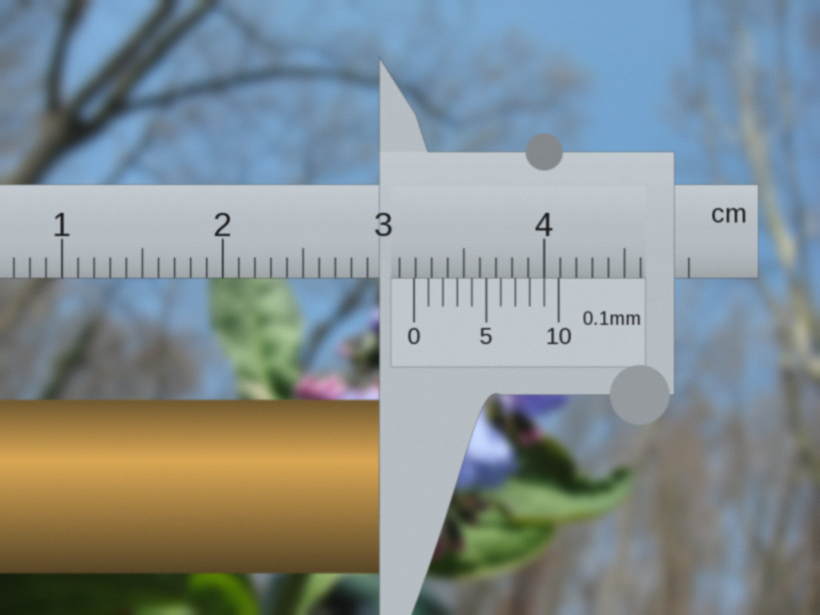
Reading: 31.9 mm
